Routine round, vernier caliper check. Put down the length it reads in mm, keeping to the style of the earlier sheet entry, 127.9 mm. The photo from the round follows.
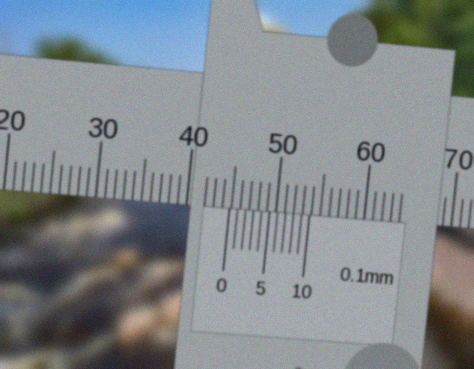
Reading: 44.8 mm
